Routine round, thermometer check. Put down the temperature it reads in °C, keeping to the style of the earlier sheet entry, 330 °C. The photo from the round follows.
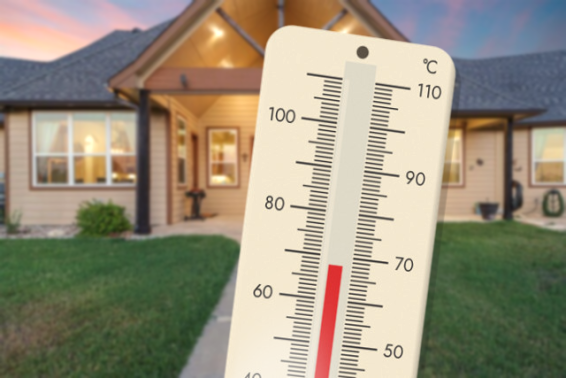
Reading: 68 °C
